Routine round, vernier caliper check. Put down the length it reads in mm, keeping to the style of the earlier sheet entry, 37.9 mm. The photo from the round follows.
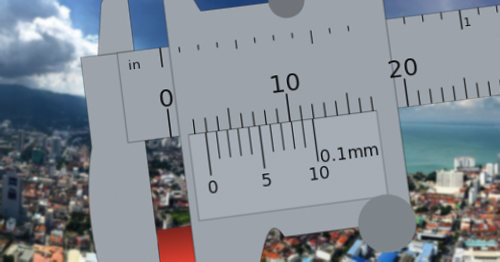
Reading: 2.9 mm
